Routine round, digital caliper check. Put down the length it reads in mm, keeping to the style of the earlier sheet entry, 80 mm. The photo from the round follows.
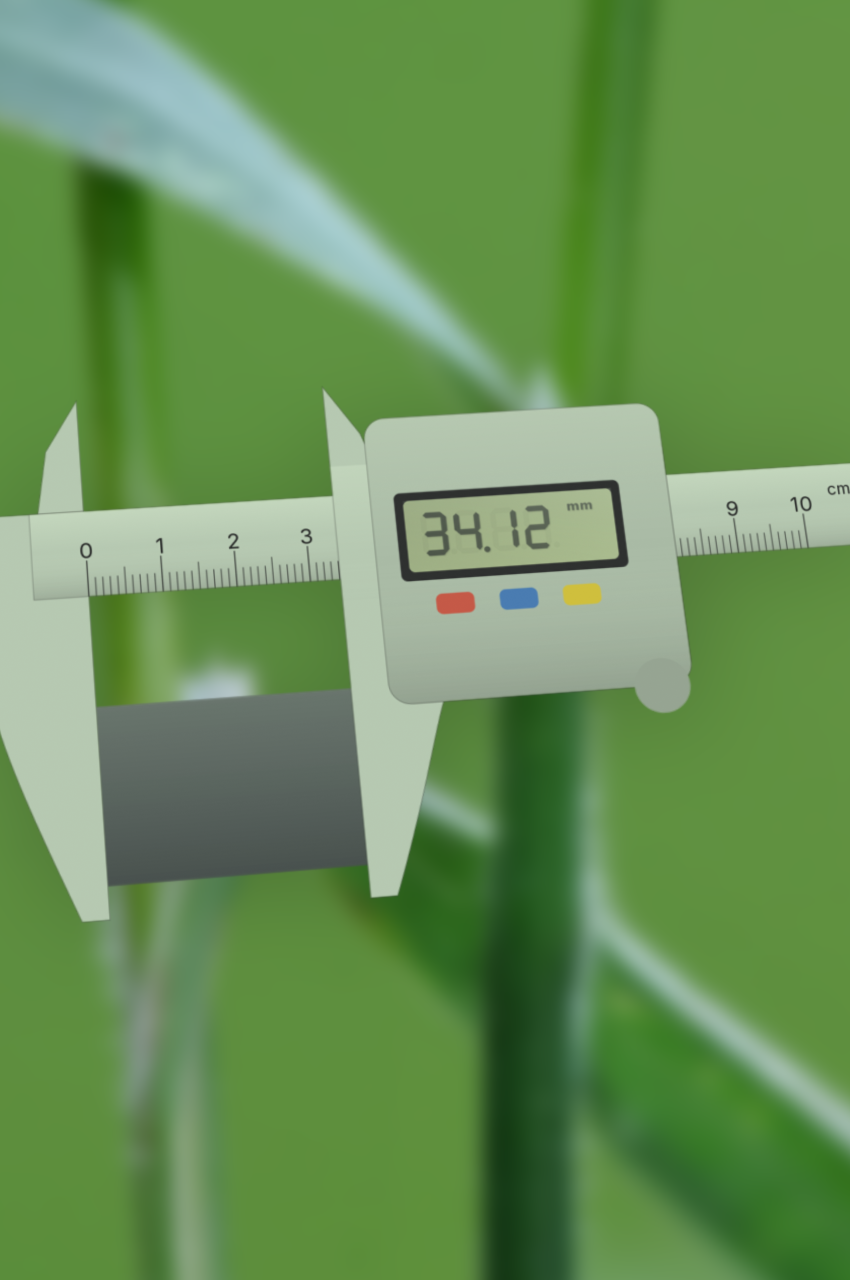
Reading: 34.12 mm
